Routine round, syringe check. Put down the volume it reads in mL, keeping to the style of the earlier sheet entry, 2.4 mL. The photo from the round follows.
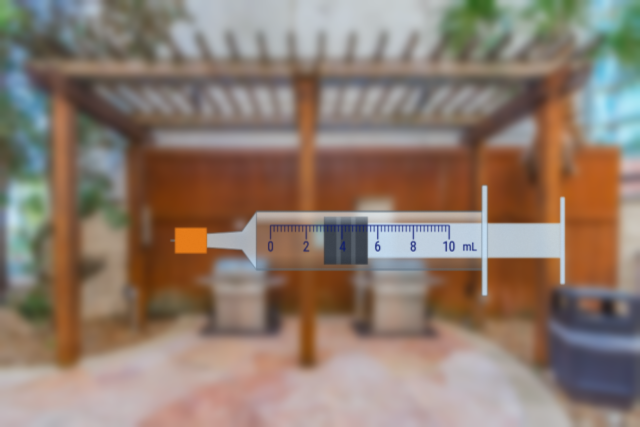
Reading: 3 mL
